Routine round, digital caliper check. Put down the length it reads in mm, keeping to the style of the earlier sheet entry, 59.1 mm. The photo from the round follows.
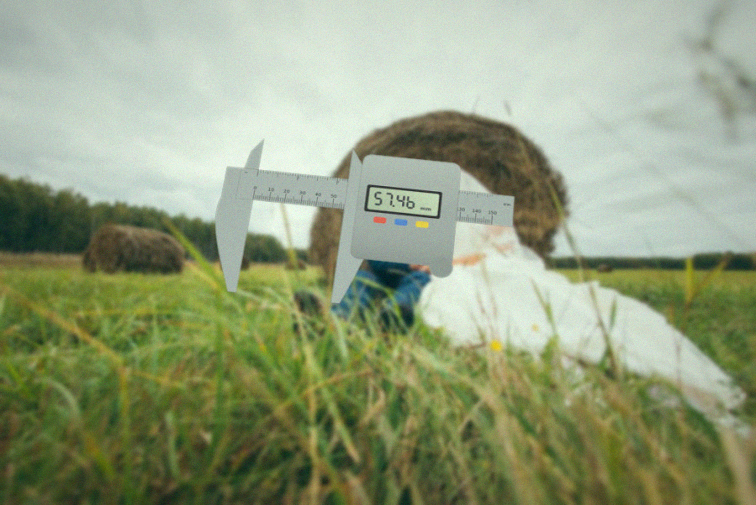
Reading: 57.46 mm
